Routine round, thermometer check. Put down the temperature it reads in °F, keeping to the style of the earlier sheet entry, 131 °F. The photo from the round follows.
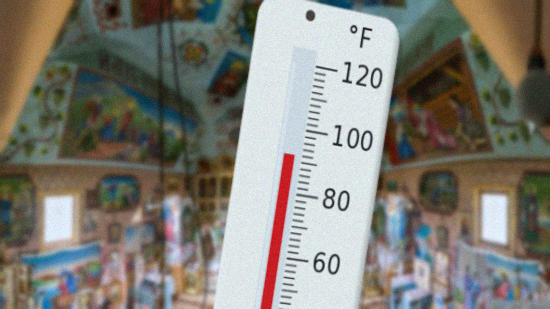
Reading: 92 °F
